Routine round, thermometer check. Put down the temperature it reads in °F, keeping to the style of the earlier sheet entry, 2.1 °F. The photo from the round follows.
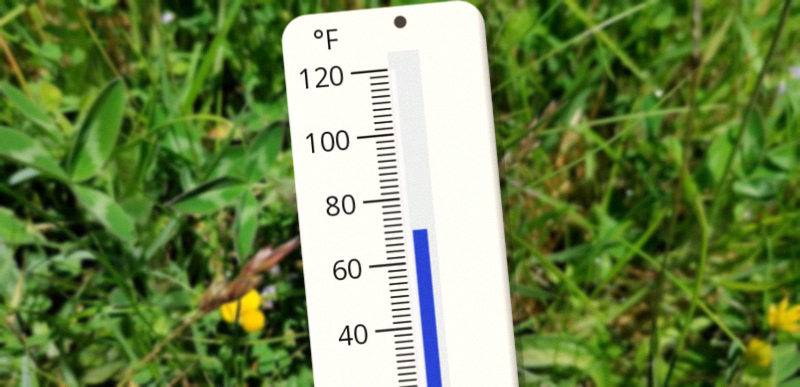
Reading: 70 °F
